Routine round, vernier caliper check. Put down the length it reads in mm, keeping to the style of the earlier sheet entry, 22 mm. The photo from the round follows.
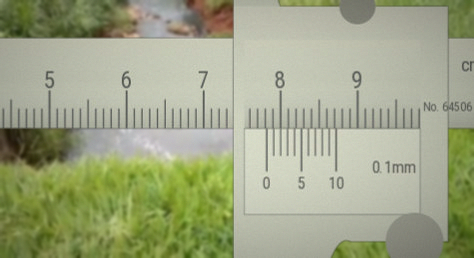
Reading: 78.2 mm
